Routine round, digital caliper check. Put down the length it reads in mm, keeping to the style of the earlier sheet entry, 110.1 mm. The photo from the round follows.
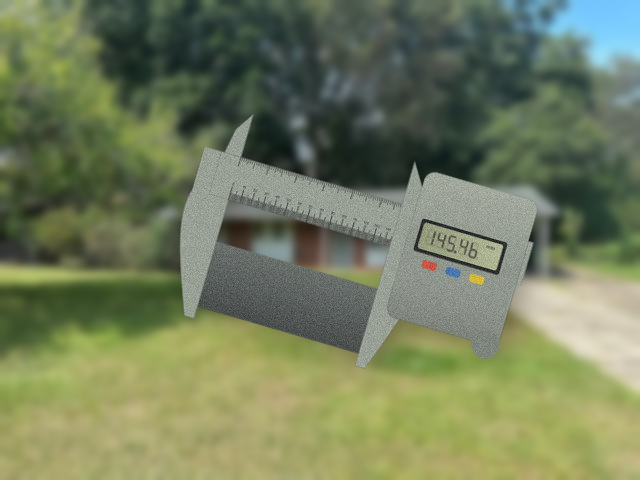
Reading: 145.46 mm
